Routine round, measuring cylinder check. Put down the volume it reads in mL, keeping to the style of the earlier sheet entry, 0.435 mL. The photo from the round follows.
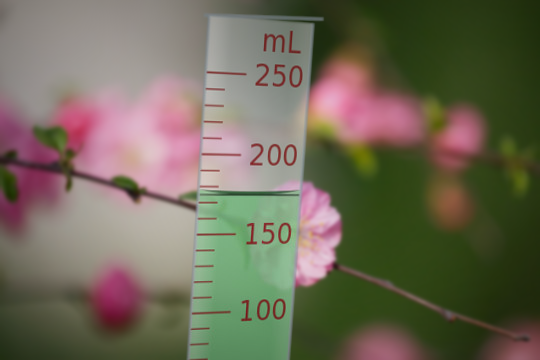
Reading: 175 mL
